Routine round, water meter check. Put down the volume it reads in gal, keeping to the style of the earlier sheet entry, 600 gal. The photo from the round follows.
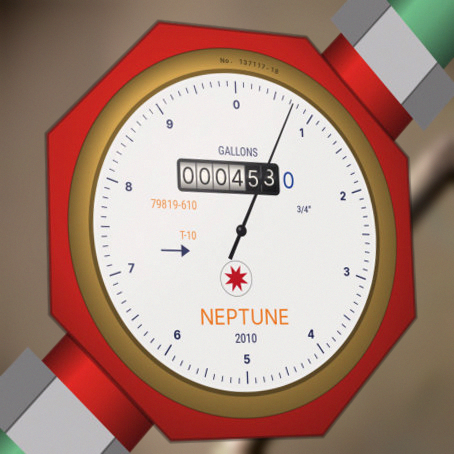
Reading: 4530.7 gal
